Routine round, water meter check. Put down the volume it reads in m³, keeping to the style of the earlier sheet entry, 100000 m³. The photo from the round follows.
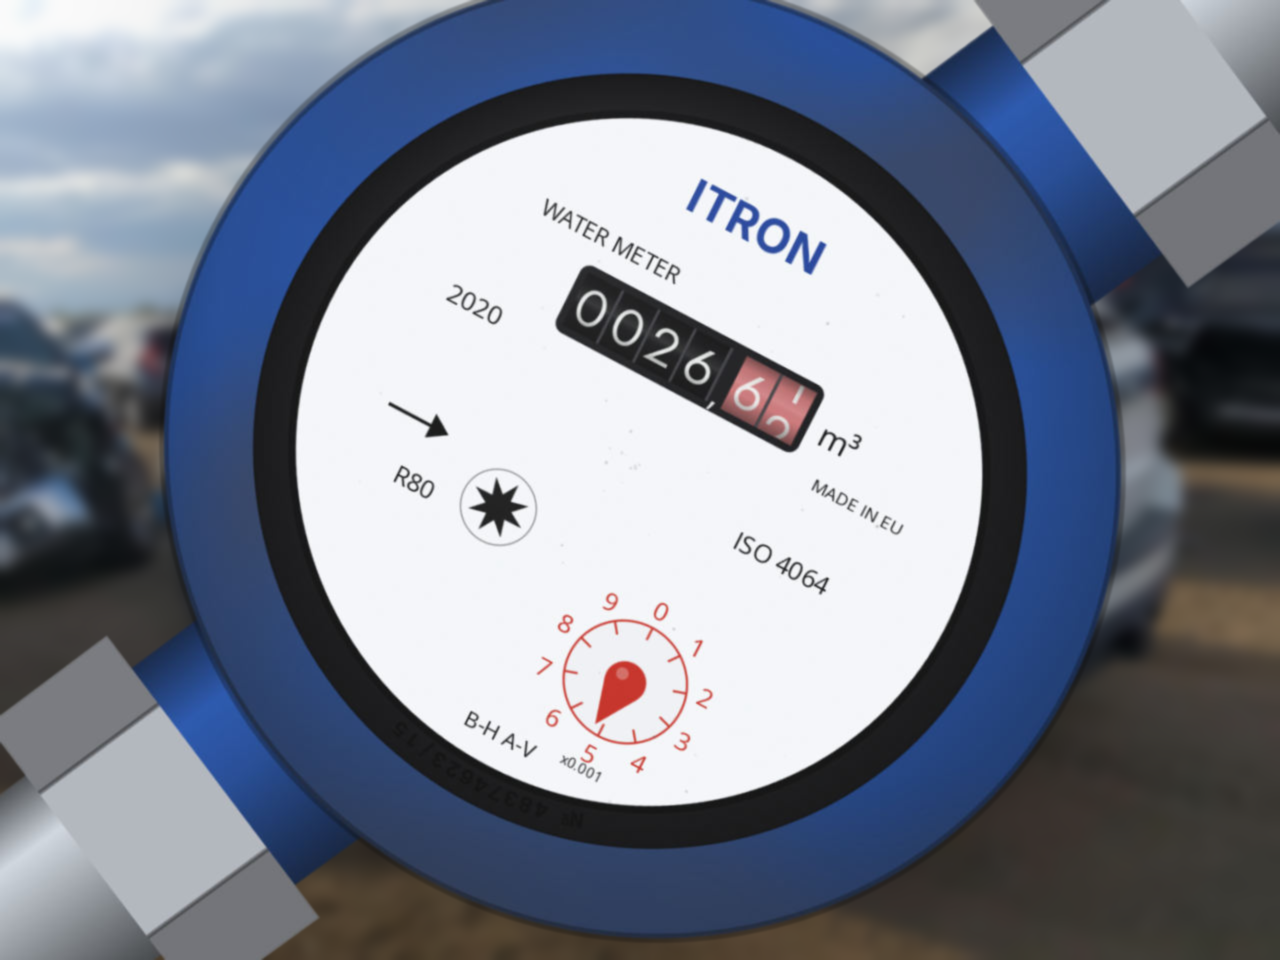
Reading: 26.615 m³
